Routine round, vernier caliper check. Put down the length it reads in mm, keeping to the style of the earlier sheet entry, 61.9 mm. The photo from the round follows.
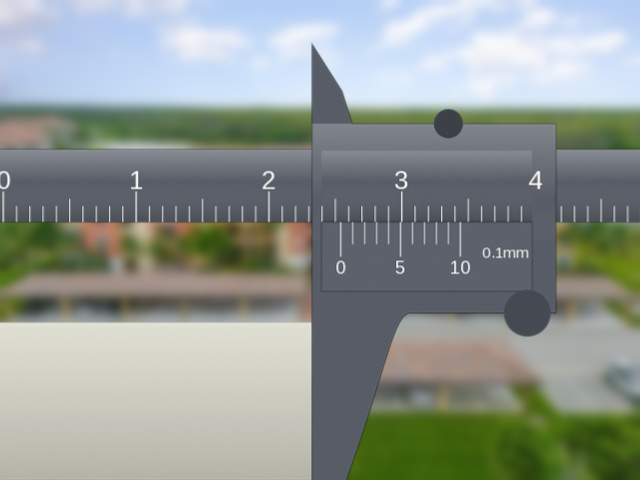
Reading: 25.4 mm
